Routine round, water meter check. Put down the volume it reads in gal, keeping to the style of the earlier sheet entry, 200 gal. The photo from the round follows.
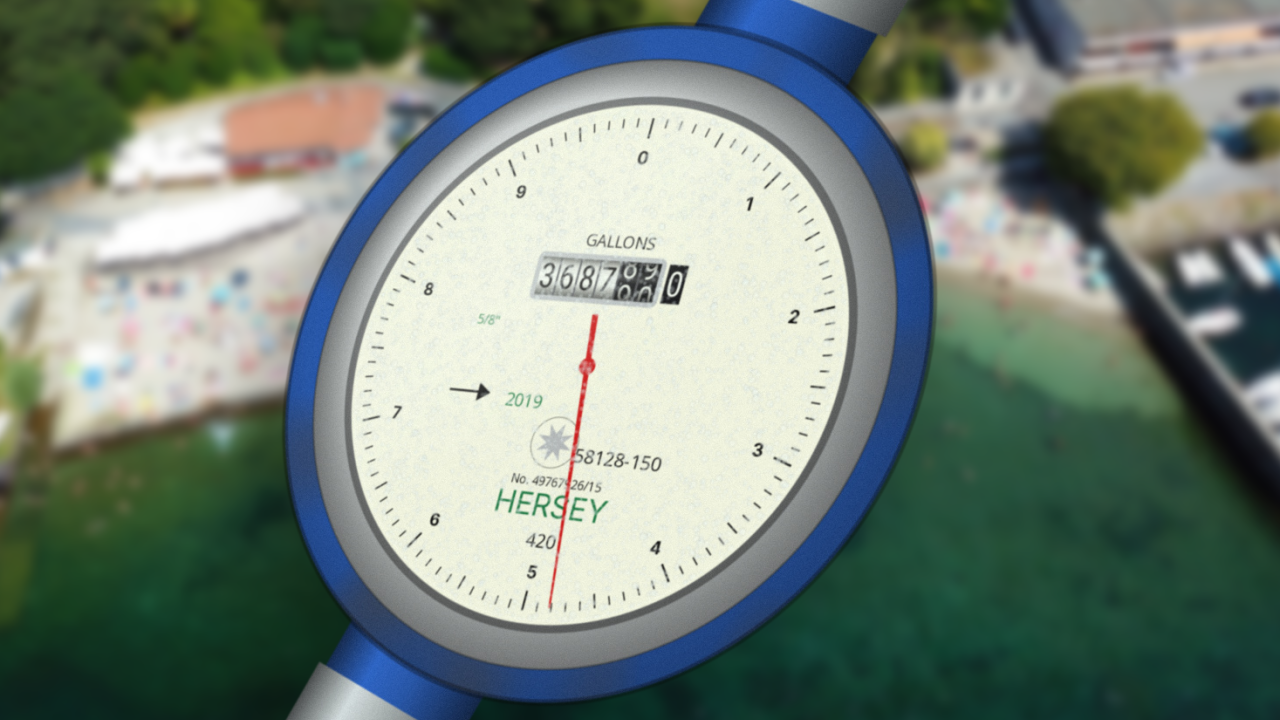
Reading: 3687894.8 gal
